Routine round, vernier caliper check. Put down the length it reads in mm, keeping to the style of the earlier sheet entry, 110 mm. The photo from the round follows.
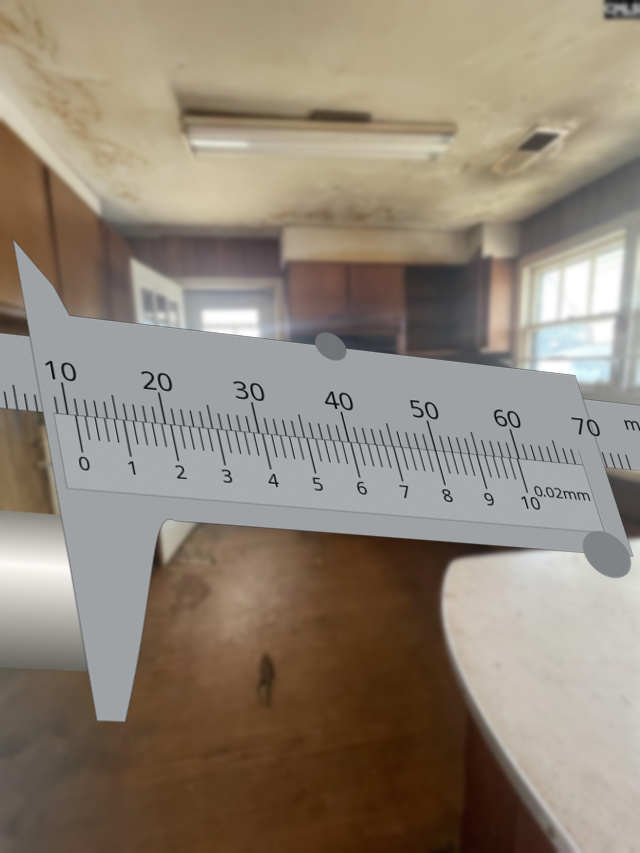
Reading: 10.8 mm
